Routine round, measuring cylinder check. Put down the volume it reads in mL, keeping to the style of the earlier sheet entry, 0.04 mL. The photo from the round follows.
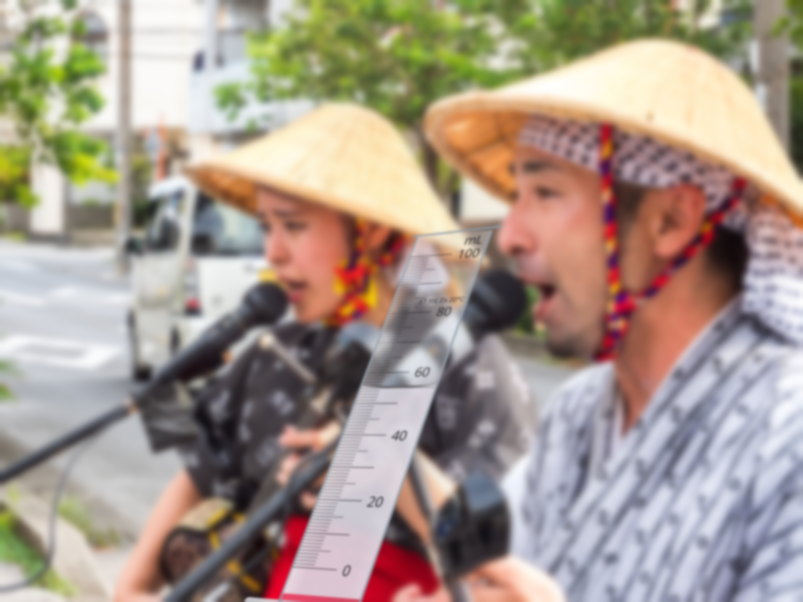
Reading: 55 mL
